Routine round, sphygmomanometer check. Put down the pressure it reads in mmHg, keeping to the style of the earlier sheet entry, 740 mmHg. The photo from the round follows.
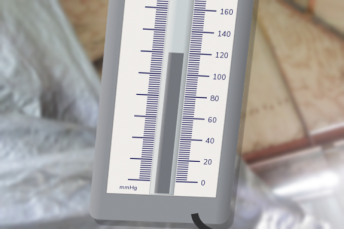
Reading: 120 mmHg
